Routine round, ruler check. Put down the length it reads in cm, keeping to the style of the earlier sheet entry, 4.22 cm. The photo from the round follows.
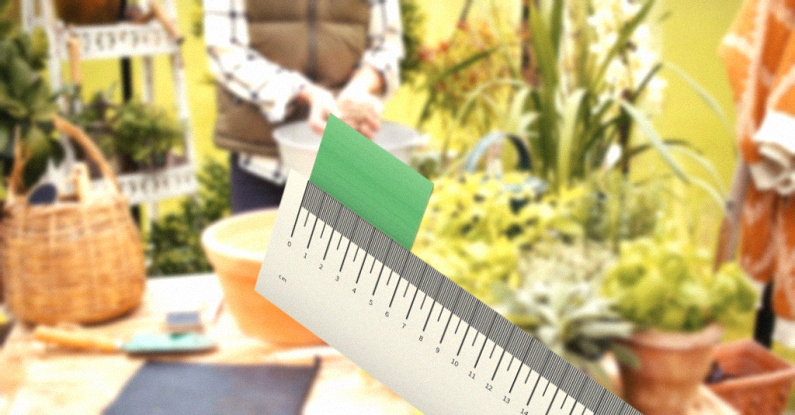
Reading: 6 cm
